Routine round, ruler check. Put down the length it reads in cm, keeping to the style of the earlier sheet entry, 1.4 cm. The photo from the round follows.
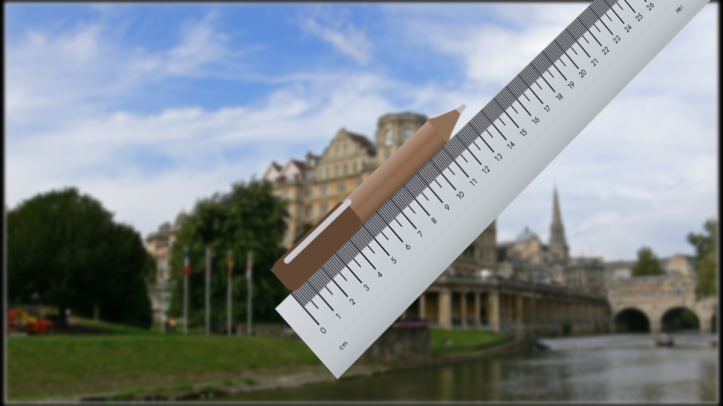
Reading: 13.5 cm
